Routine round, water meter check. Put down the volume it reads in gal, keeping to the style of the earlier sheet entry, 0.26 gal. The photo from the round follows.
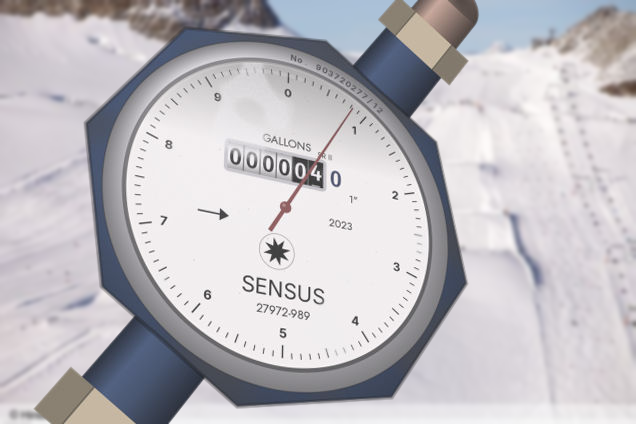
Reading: 40.8 gal
